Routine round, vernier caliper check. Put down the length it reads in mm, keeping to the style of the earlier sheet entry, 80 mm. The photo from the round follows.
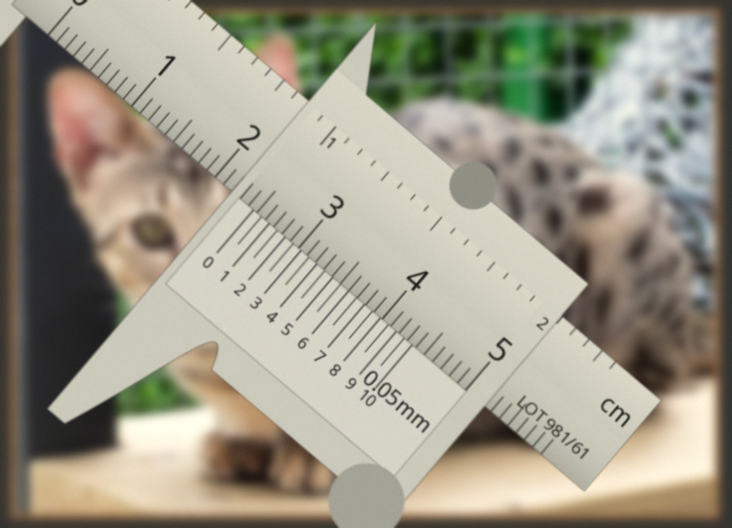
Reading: 24.6 mm
